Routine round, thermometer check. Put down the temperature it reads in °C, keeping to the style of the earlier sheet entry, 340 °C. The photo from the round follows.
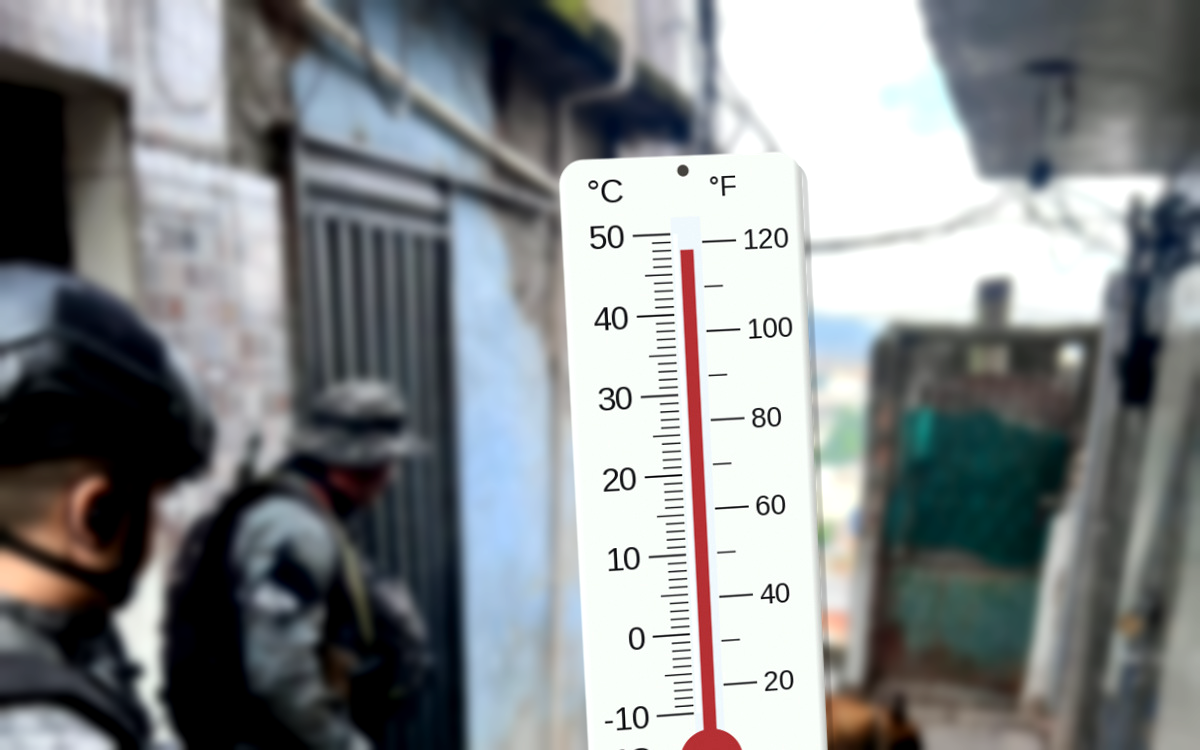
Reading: 48 °C
